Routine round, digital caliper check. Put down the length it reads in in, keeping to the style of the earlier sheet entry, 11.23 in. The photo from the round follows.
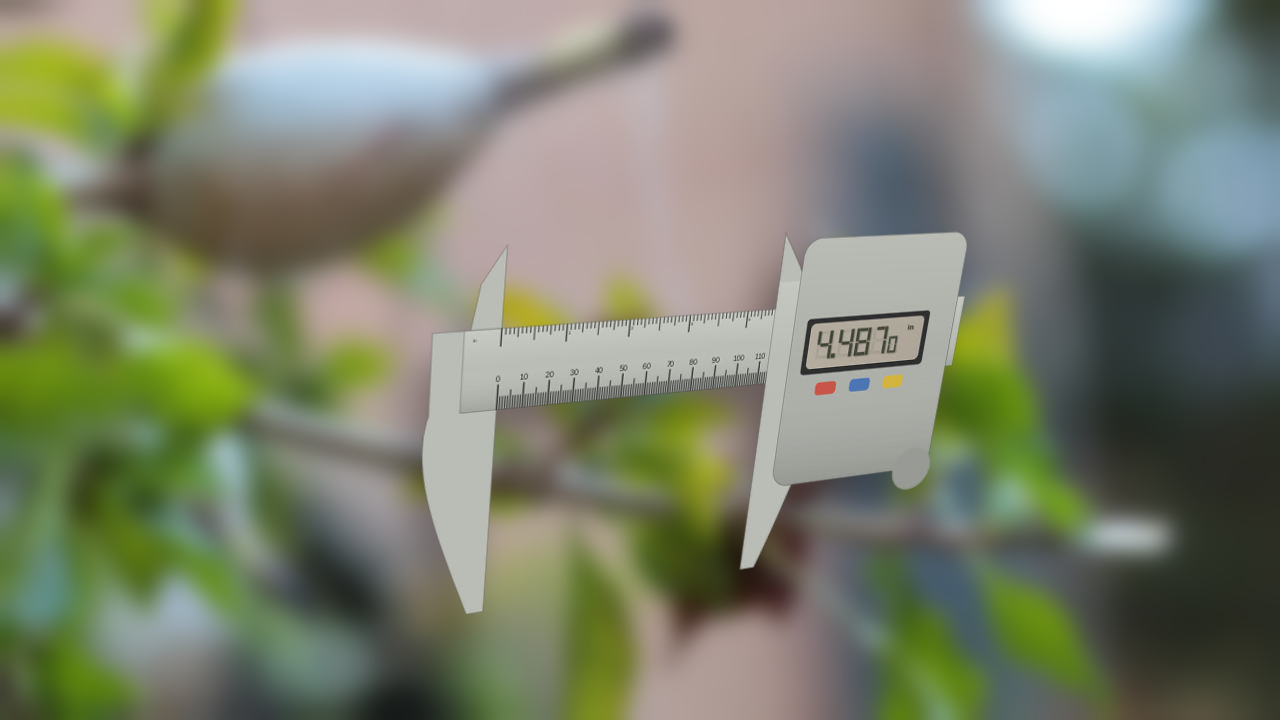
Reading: 4.4870 in
